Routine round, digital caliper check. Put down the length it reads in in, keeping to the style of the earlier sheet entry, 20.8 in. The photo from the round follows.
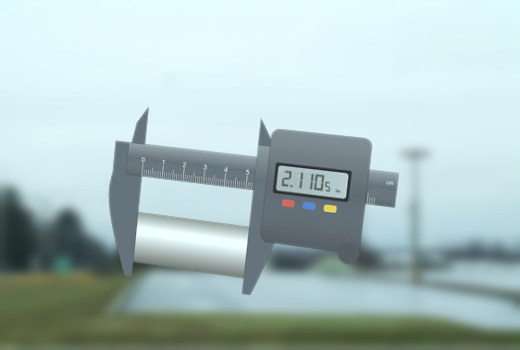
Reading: 2.1105 in
